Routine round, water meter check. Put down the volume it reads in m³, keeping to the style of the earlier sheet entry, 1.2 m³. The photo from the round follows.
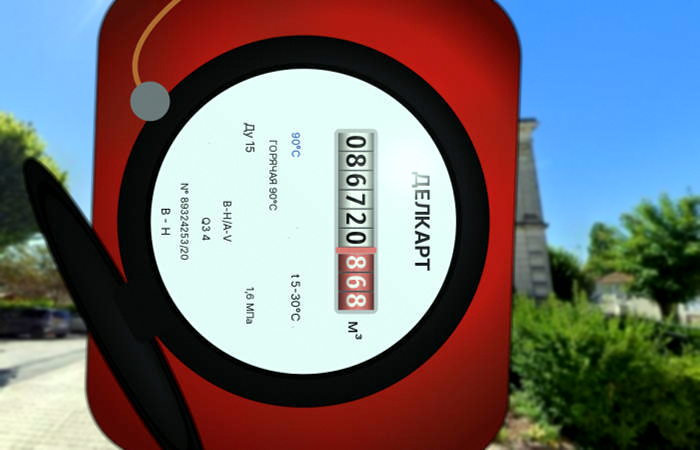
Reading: 86720.868 m³
